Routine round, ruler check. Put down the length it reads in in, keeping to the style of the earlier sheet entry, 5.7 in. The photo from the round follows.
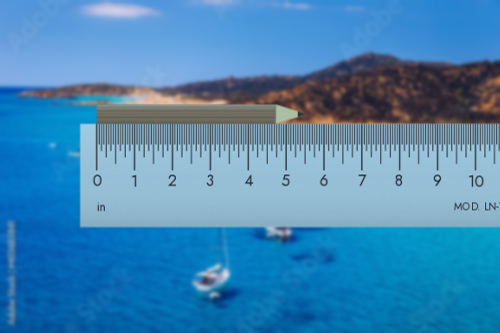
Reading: 5.5 in
